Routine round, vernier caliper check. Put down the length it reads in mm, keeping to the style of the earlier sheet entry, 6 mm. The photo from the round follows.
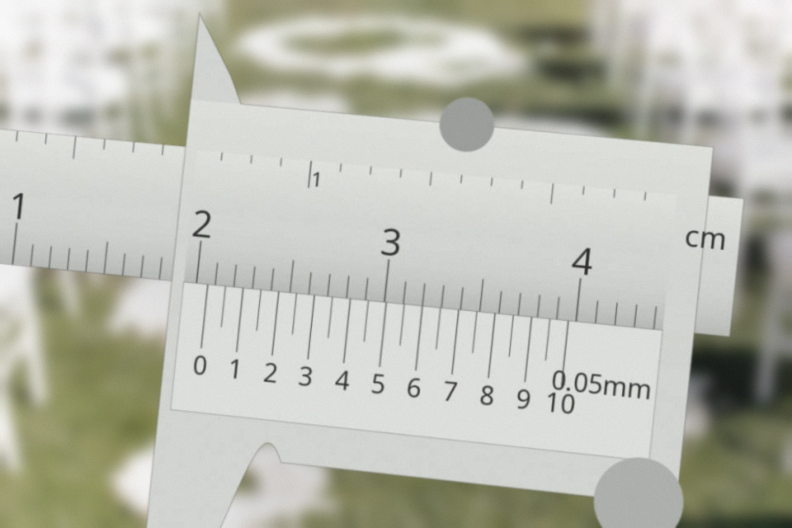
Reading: 20.6 mm
